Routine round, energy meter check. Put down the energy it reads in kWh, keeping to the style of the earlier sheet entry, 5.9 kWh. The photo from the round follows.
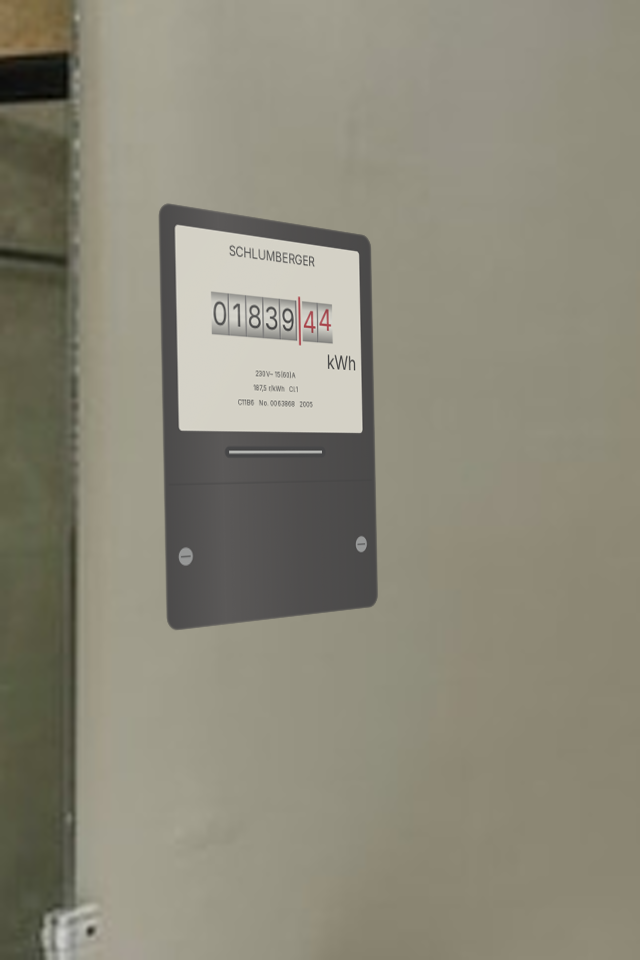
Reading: 1839.44 kWh
